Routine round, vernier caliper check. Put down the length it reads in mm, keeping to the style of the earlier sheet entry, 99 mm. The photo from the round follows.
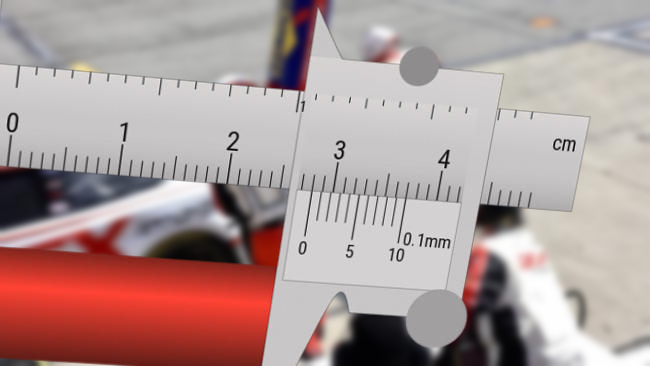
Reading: 28.0 mm
